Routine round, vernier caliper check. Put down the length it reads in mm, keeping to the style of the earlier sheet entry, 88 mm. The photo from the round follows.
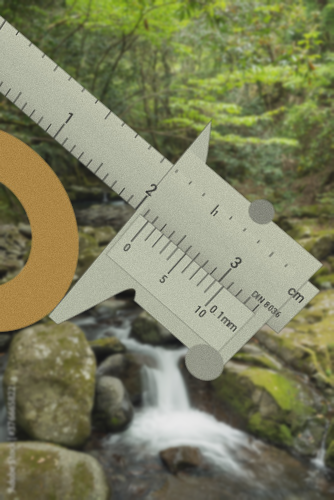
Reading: 21.6 mm
